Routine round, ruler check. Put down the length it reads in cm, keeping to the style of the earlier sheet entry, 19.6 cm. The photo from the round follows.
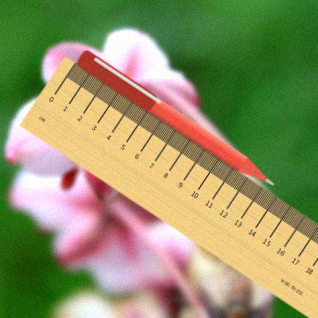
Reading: 13.5 cm
